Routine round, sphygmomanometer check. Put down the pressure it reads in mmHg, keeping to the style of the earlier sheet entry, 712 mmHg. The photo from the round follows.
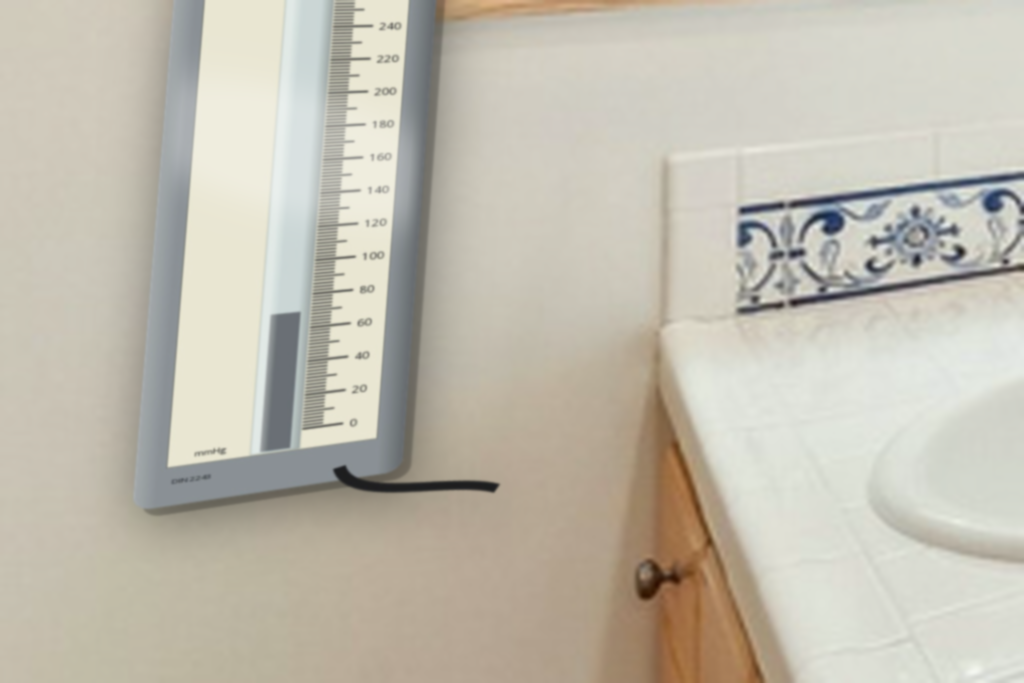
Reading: 70 mmHg
